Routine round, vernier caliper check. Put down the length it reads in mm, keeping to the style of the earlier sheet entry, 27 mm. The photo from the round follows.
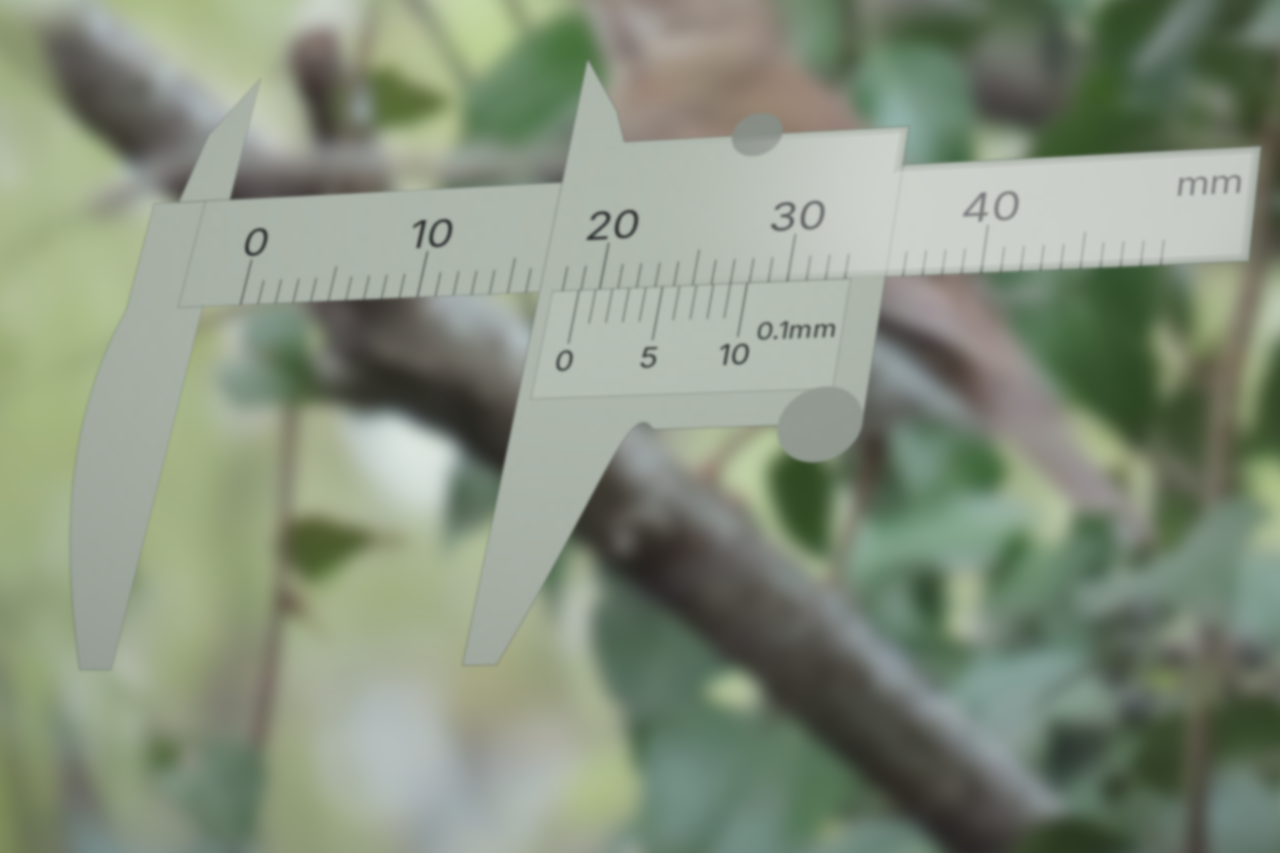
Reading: 18.9 mm
